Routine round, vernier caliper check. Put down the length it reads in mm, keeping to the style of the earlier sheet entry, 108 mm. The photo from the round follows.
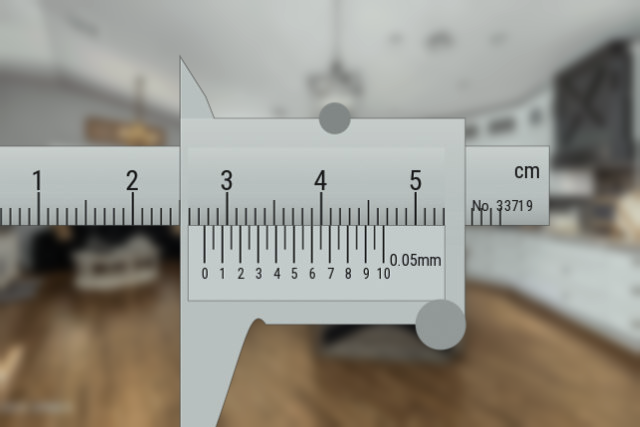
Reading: 27.6 mm
